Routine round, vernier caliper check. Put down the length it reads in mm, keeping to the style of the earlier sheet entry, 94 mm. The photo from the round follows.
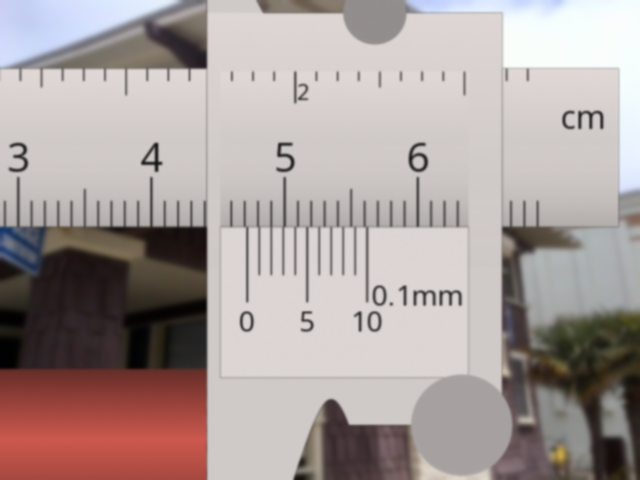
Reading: 47.2 mm
